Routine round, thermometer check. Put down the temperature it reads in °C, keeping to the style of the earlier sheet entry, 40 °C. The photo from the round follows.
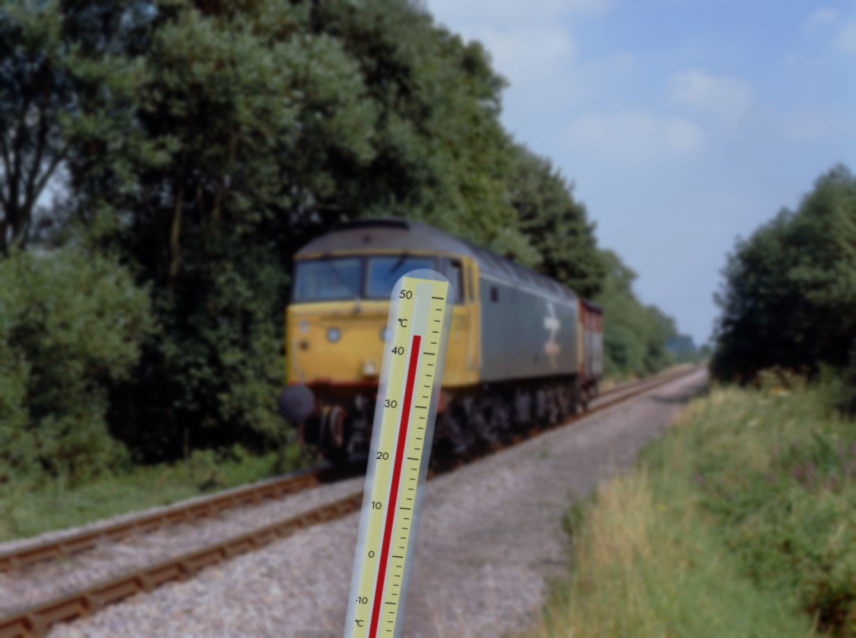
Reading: 43 °C
